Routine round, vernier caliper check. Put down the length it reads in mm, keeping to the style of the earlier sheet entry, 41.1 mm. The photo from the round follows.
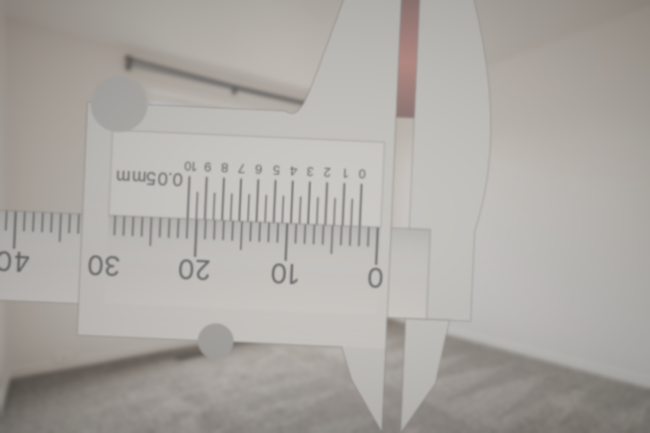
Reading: 2.0 mm
